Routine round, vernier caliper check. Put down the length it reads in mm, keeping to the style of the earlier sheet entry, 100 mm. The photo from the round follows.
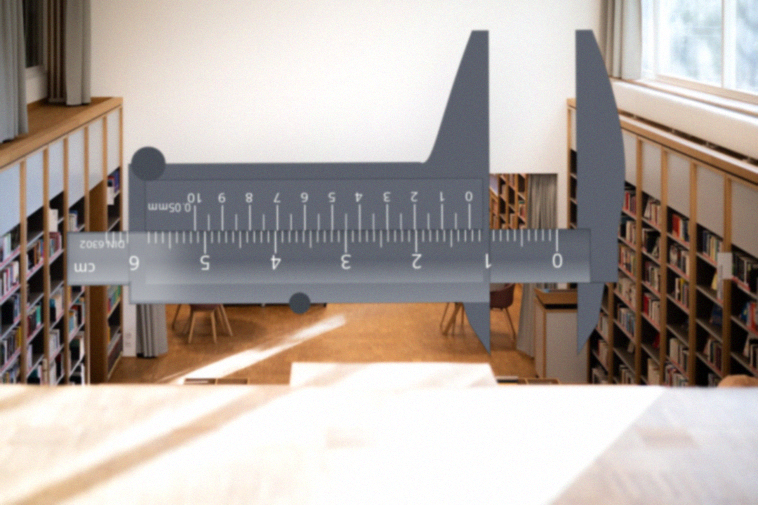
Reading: 12.4 mm
